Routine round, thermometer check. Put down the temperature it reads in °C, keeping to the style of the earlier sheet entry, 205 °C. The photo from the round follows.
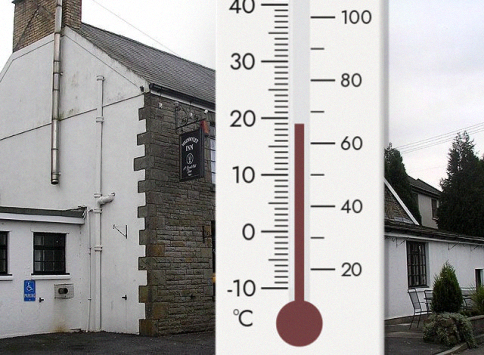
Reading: 19 °C
